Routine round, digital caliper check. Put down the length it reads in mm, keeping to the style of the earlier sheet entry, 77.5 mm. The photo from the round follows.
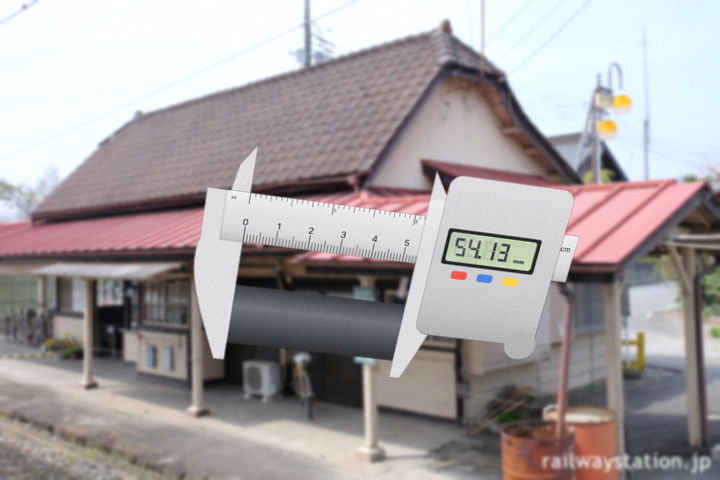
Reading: 54.13 mm
